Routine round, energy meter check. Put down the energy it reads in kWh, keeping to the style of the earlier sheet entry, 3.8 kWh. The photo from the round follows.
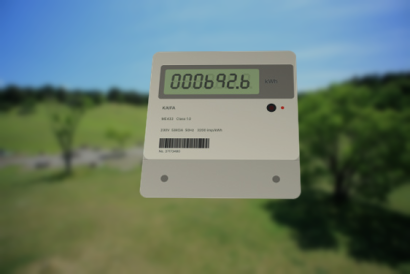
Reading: 692.6 kWh
